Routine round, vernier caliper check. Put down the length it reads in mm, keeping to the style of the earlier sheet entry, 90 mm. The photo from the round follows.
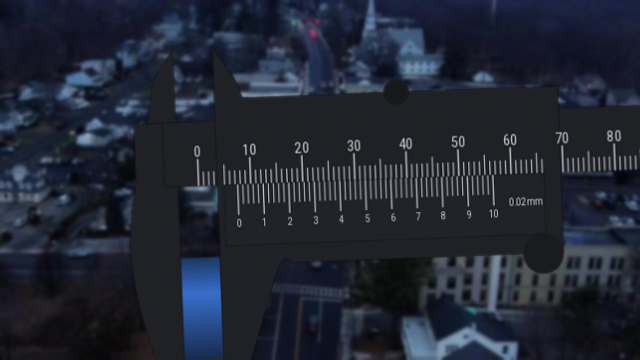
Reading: 7.5 mm
